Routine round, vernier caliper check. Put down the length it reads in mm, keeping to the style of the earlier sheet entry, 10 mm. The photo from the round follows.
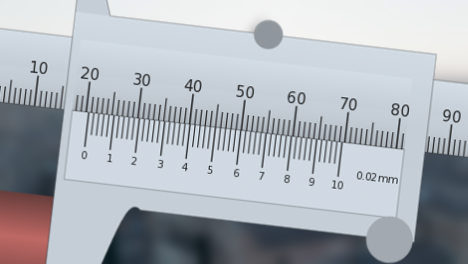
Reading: 20.5 mm
